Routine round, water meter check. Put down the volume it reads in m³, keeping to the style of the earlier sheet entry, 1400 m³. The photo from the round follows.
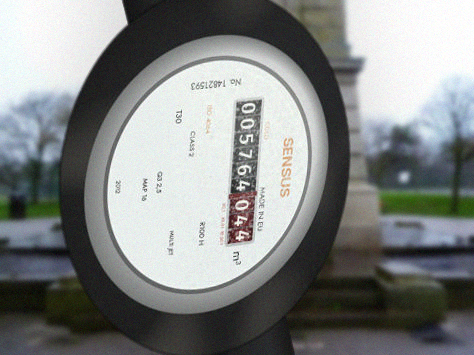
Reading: 5764.044 m³
